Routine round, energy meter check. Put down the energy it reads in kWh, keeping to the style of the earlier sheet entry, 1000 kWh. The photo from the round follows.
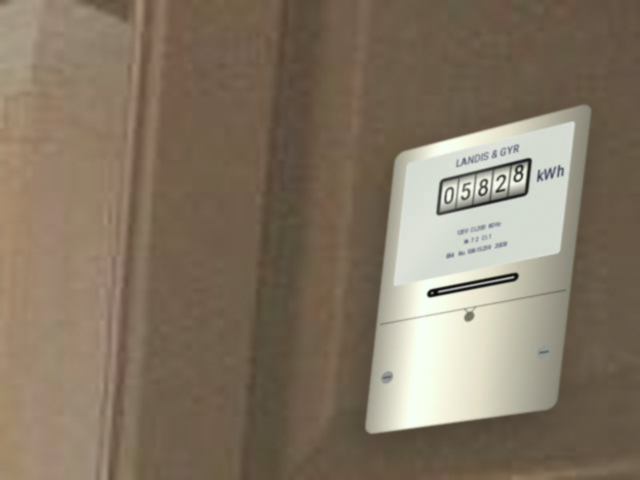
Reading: 5828 kWh
